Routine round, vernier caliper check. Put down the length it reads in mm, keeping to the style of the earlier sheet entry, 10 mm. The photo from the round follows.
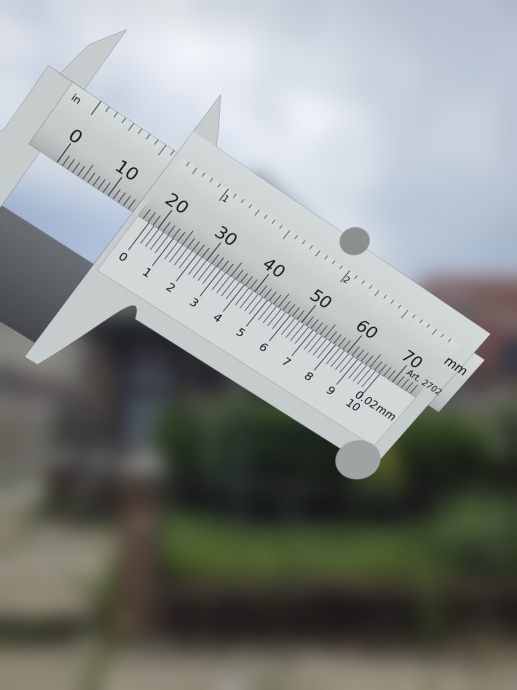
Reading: 18.2 mm
